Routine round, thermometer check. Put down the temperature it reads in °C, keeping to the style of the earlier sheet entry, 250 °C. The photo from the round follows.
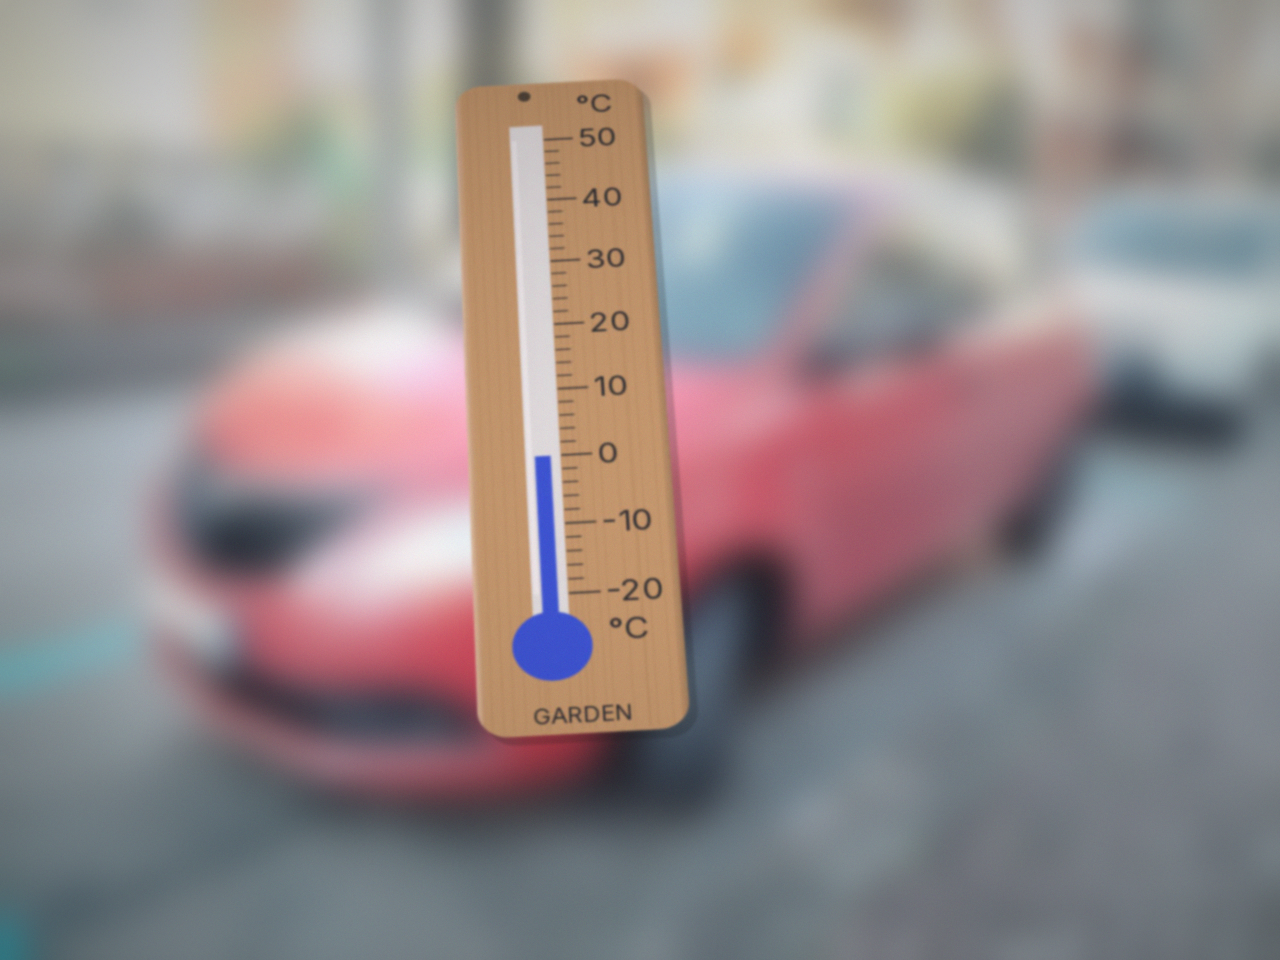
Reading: 0 °C
